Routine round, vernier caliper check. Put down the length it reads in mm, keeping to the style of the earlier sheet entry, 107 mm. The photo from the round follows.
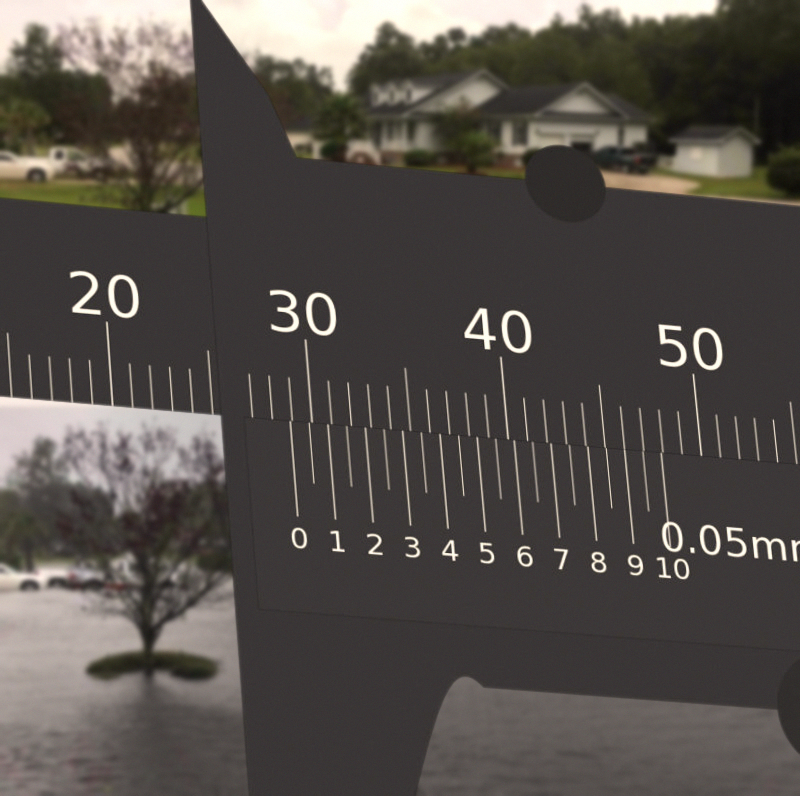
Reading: 28.9 mm
